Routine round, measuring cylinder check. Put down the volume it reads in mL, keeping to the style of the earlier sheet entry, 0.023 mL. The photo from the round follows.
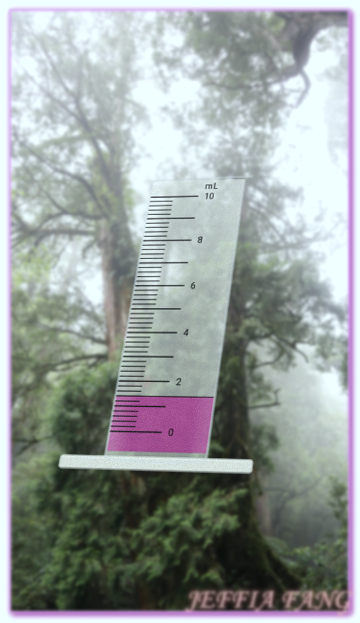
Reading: 1.4 mL
